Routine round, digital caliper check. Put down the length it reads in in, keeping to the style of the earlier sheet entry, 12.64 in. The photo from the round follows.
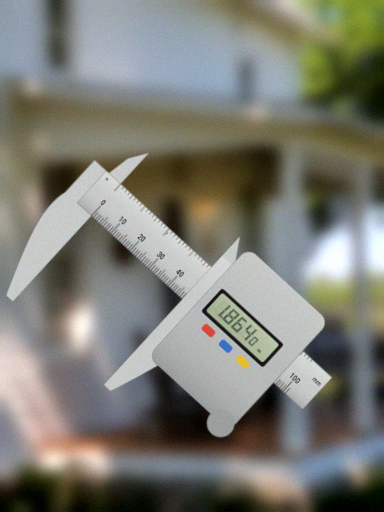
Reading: 1.8640 in
